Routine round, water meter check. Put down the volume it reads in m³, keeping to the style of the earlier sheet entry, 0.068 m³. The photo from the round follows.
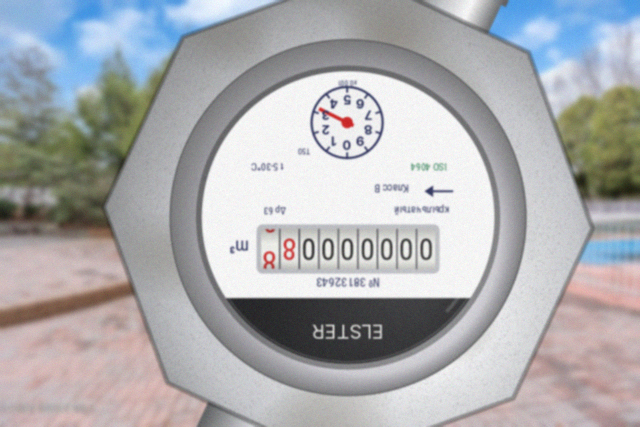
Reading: 0.883 m³
